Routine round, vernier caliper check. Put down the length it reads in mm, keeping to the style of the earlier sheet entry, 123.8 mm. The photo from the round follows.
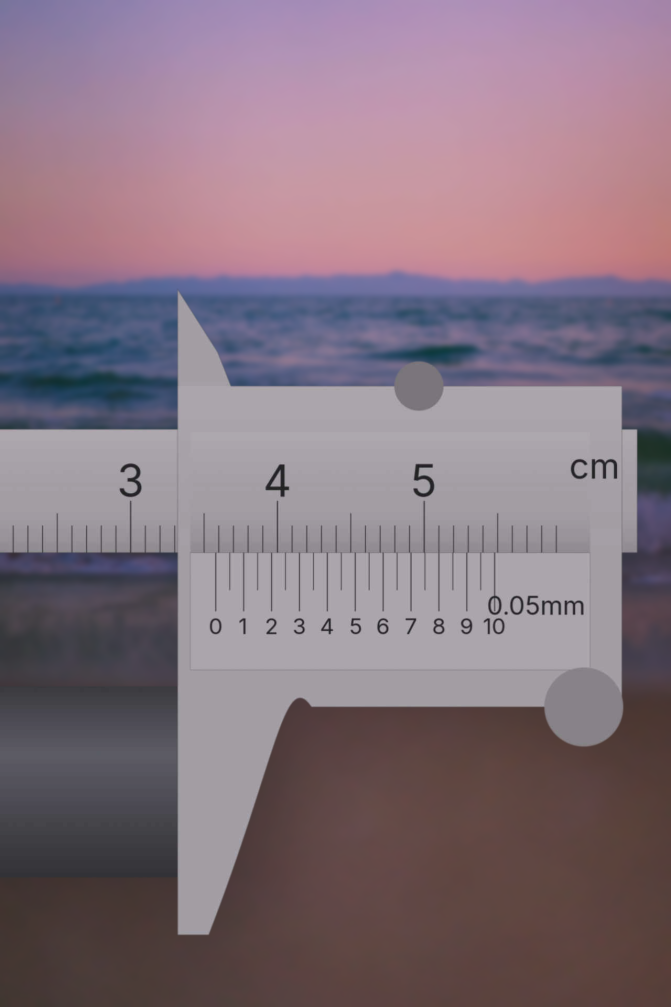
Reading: 35.8 mm
